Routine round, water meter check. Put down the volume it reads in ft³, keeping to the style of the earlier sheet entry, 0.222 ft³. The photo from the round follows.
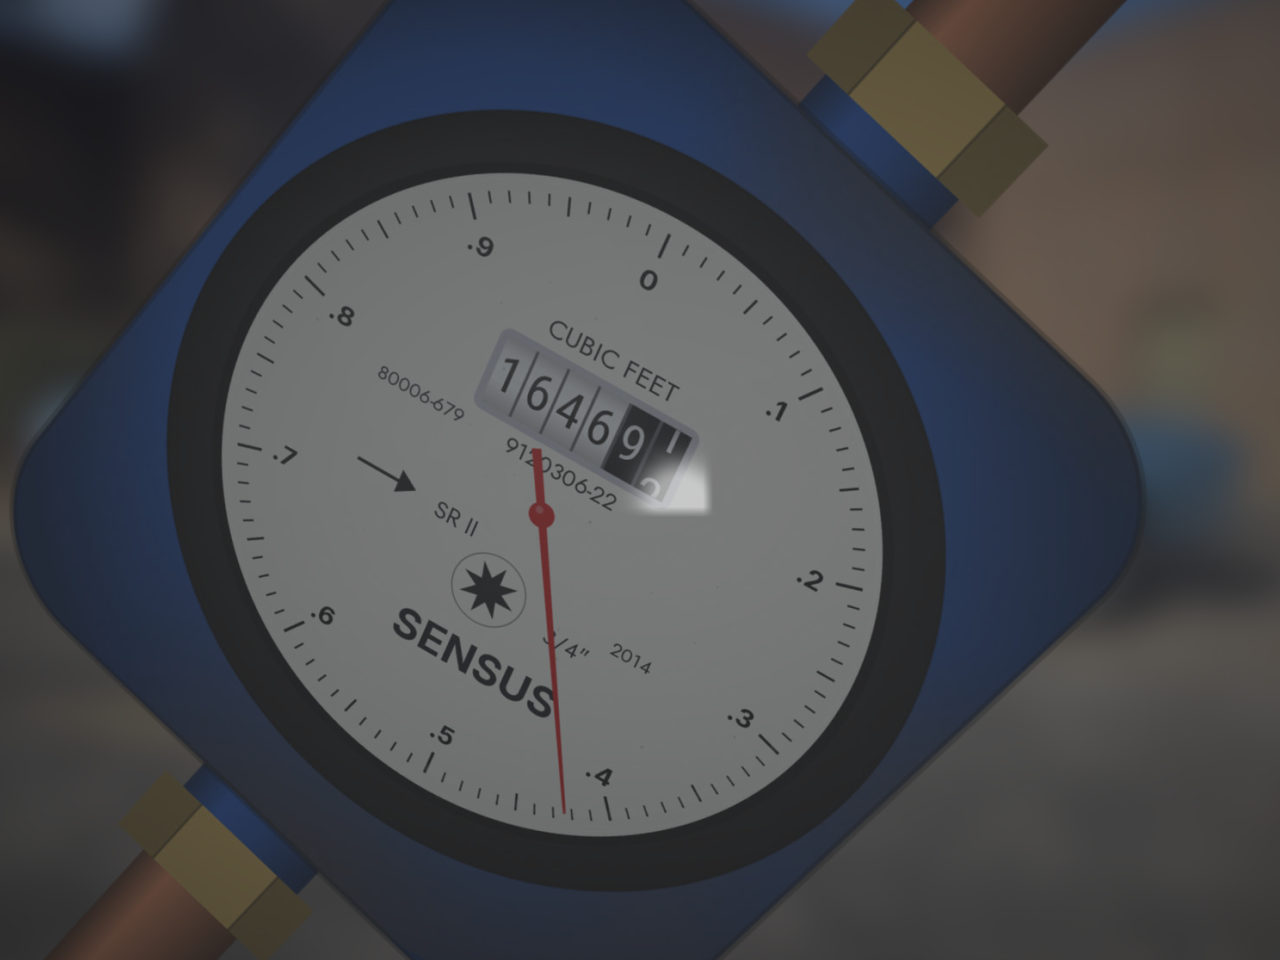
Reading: 164691.42 ft³
